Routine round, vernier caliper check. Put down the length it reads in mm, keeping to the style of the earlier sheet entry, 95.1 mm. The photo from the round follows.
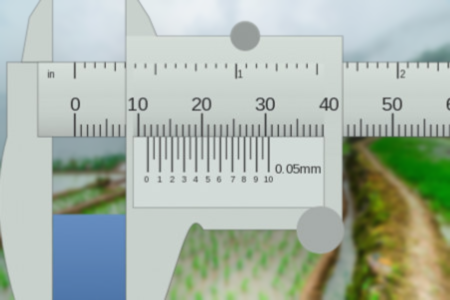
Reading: 11.5 mm
